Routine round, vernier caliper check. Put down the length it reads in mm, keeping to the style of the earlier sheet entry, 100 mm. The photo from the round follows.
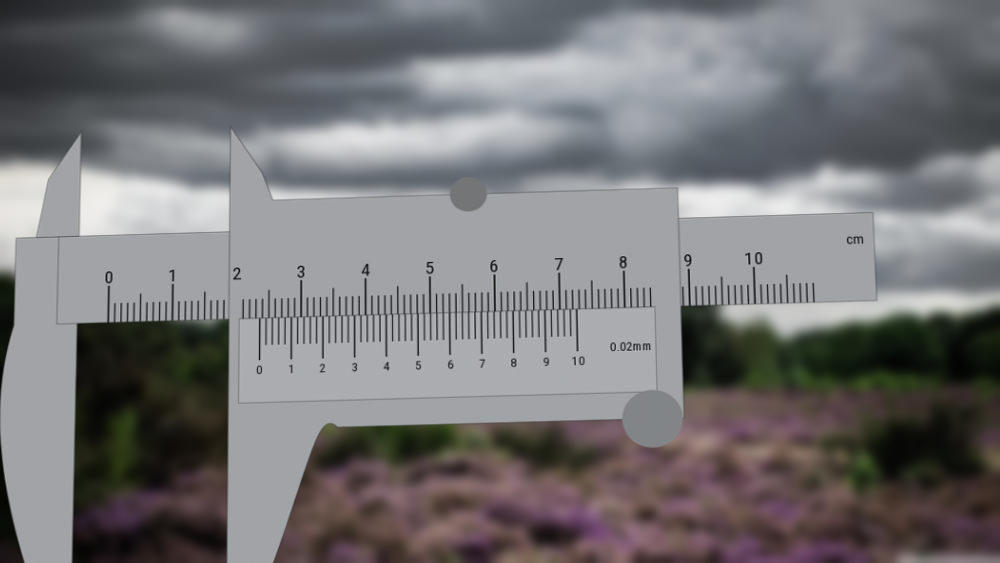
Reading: 23.6 mm
